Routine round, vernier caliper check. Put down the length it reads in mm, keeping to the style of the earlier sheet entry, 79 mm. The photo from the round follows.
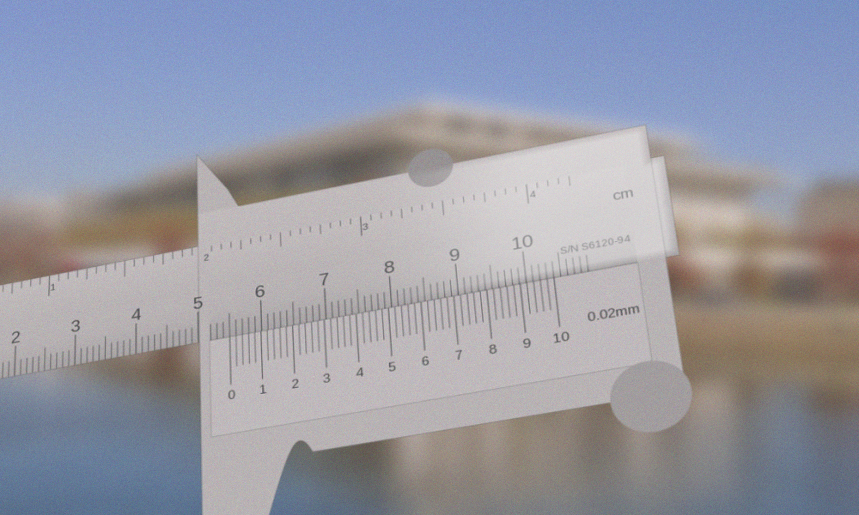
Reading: 55.0 mm
